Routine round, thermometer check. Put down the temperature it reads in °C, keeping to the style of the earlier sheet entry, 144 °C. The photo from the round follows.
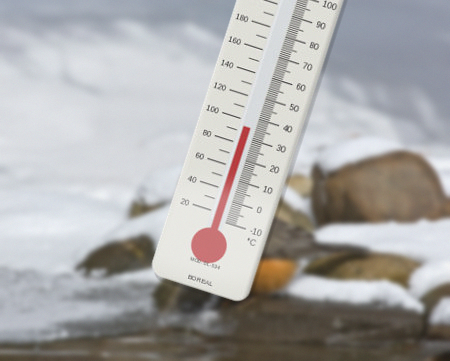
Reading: 35 °C
